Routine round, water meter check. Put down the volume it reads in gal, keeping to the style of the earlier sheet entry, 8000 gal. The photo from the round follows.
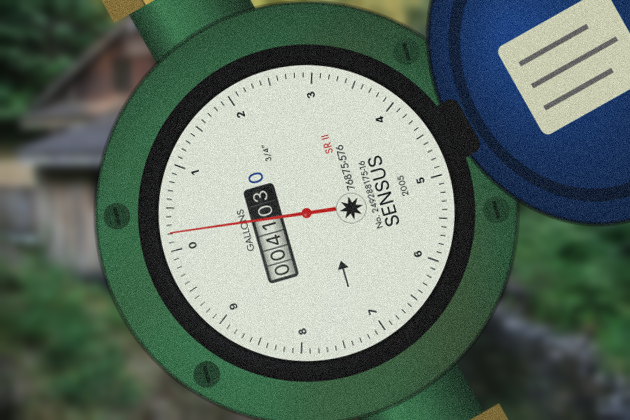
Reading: 41030.2 gal
